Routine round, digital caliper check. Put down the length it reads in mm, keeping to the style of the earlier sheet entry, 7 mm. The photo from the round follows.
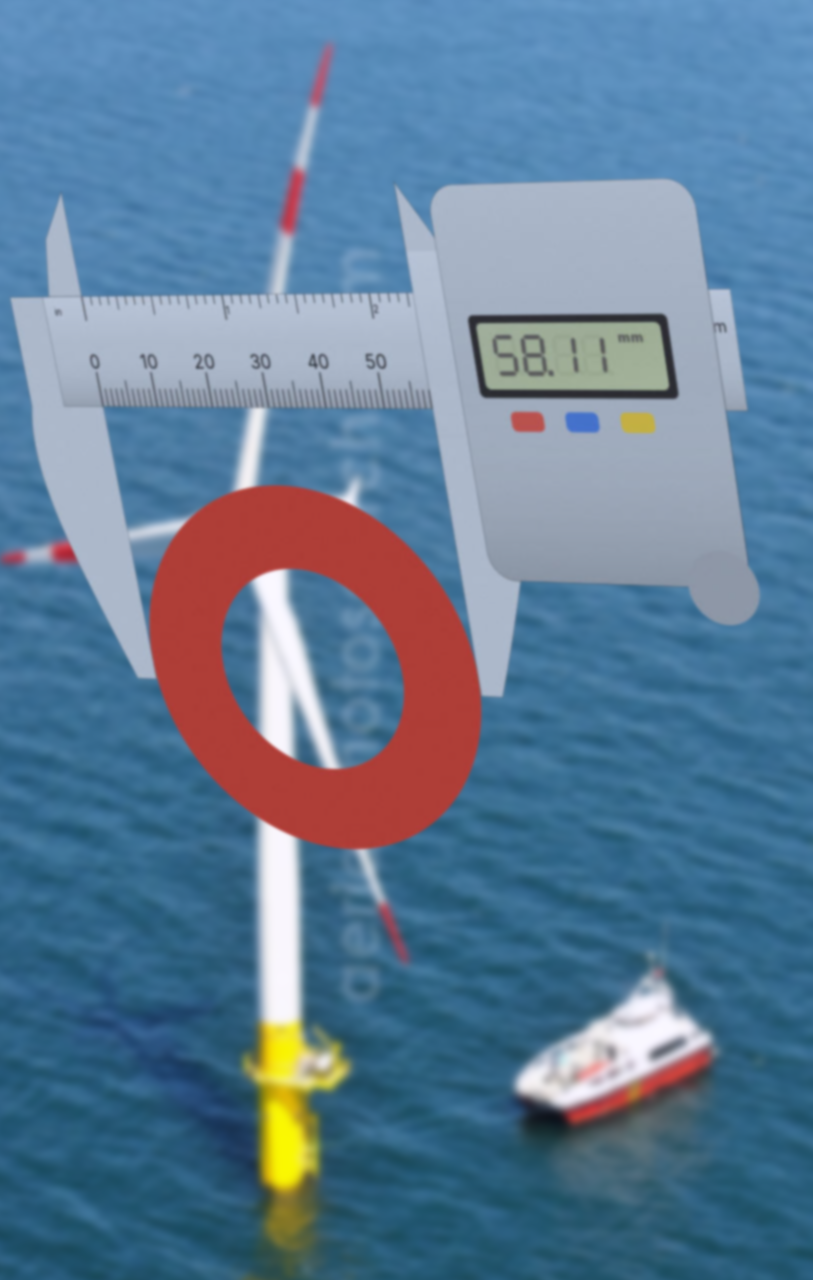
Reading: 58.11 mm
